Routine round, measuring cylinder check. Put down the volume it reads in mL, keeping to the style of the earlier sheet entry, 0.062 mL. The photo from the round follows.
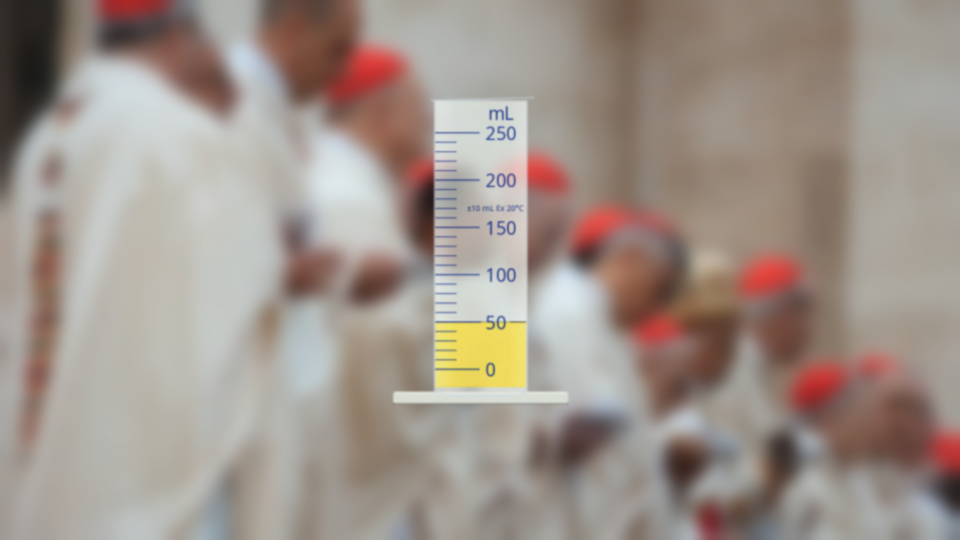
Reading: 50 mL
